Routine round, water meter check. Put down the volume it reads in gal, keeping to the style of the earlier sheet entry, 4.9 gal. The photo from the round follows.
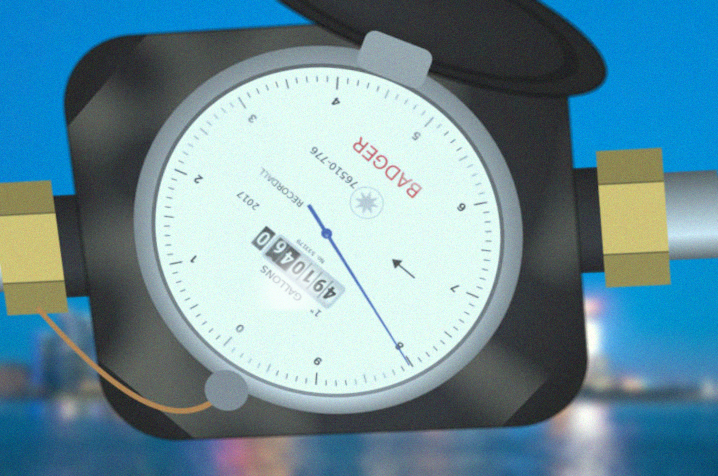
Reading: 4910458.0 gal
